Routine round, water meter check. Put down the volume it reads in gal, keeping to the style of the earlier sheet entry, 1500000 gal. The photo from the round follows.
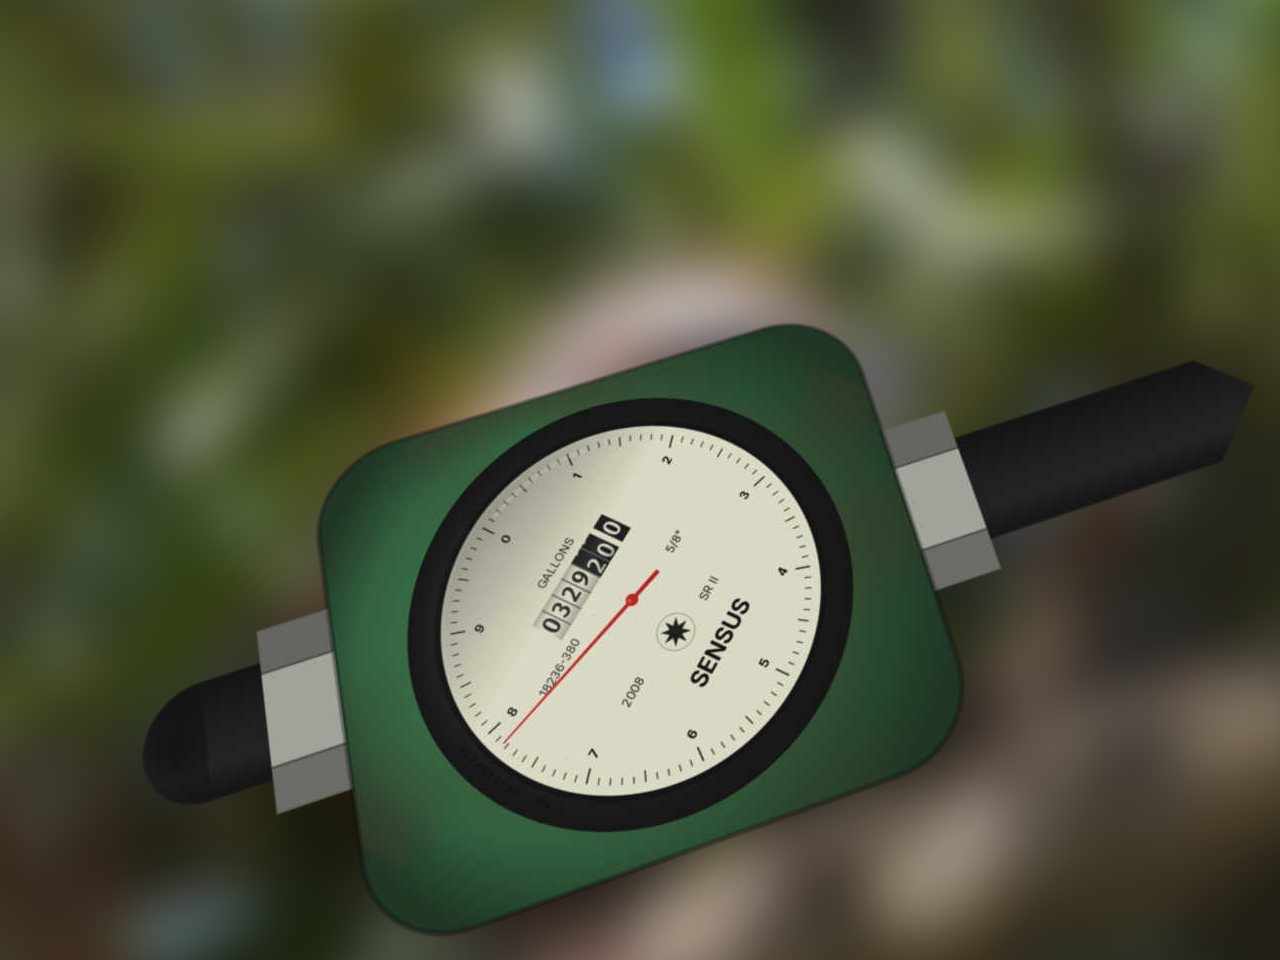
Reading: 329197.8 gal
